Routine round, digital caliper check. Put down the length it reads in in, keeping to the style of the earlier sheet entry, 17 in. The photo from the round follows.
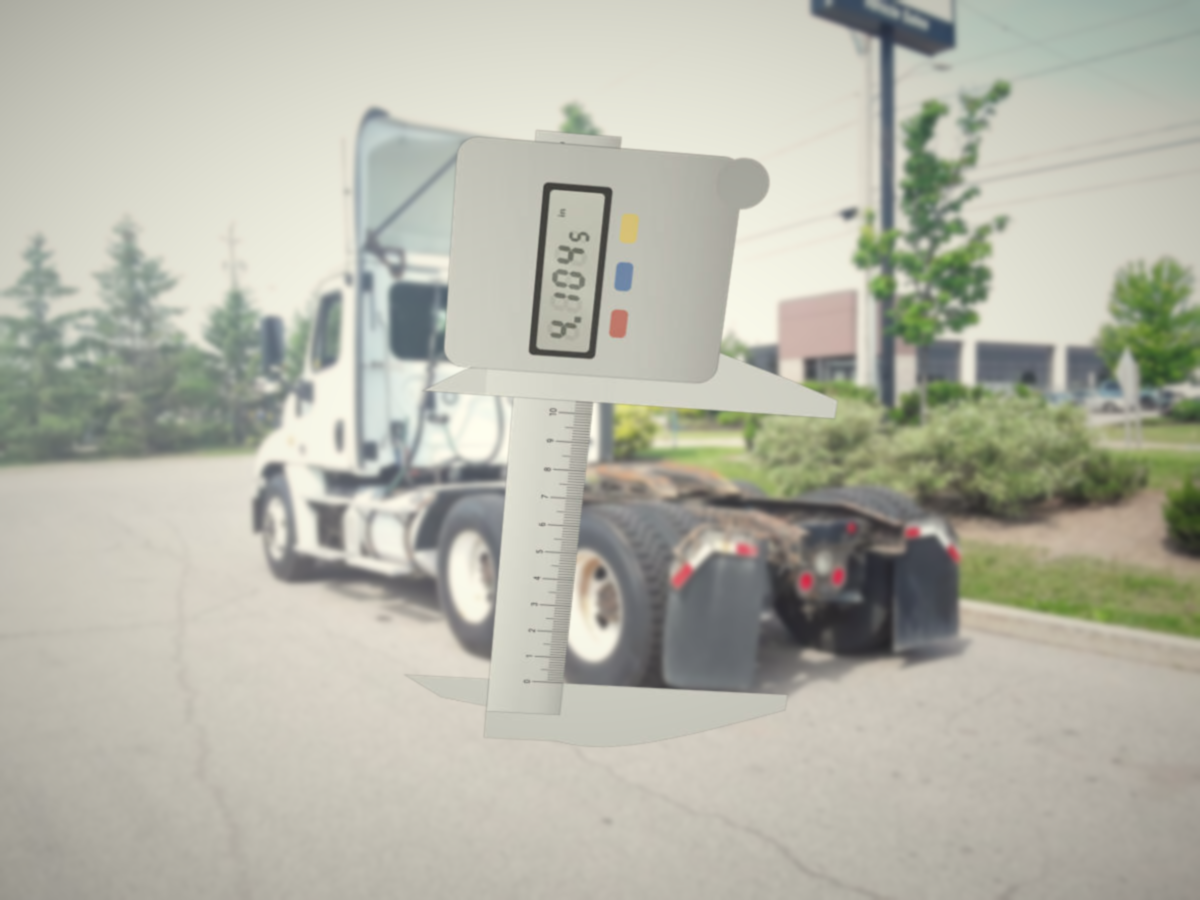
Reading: 4.1045 in
